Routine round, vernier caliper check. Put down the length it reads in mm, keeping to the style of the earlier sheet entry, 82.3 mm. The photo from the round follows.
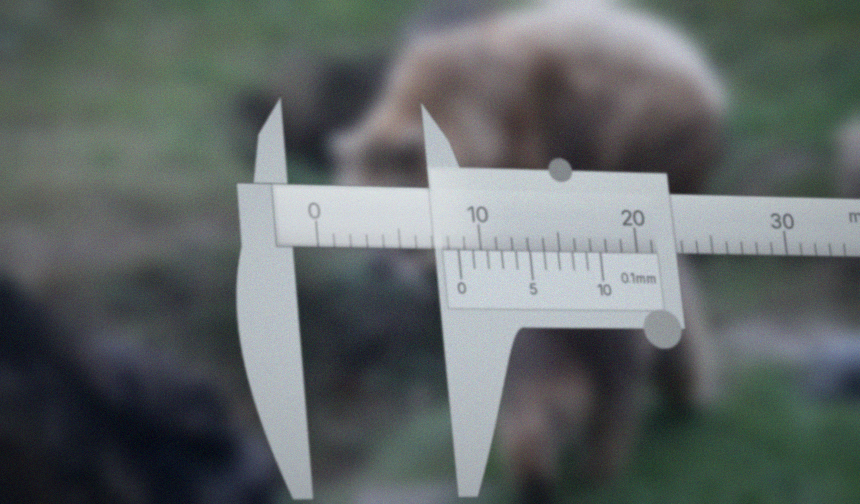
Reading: 8.6 mm
